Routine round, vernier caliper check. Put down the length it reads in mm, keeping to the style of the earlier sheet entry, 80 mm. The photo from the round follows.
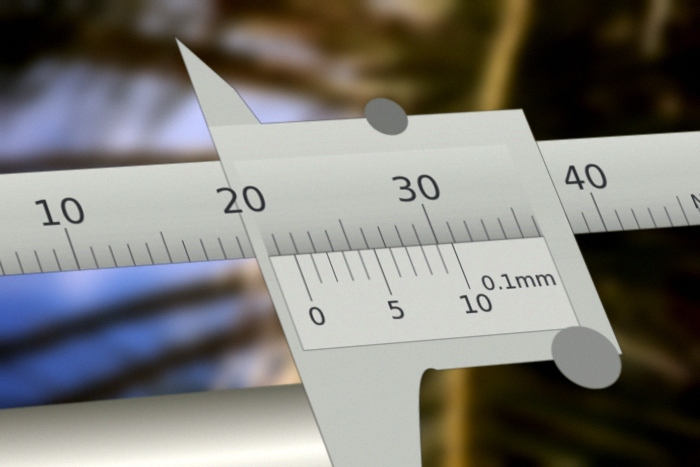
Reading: 21.8 mm
